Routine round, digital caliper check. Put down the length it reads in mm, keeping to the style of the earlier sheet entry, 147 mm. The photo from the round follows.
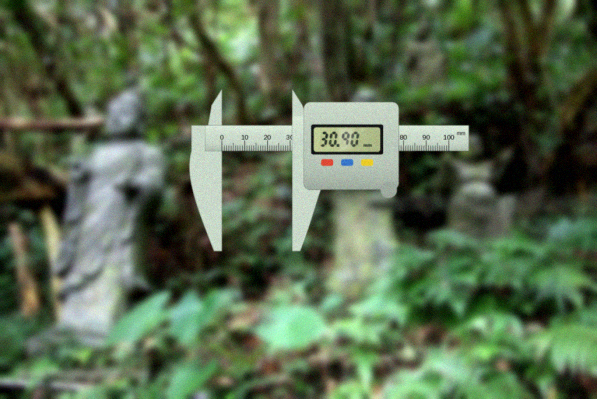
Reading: 30.90 mm
